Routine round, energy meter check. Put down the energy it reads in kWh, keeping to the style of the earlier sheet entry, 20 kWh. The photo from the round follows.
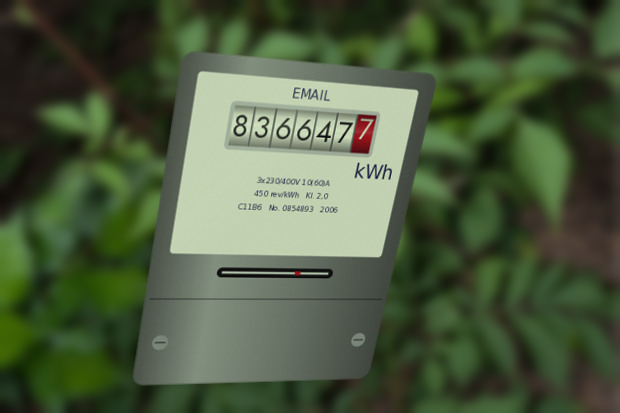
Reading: 836647.7 kWh
